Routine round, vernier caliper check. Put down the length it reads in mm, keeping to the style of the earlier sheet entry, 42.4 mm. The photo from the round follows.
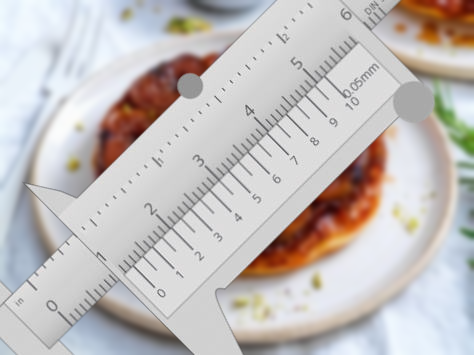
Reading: 12.4 mm
